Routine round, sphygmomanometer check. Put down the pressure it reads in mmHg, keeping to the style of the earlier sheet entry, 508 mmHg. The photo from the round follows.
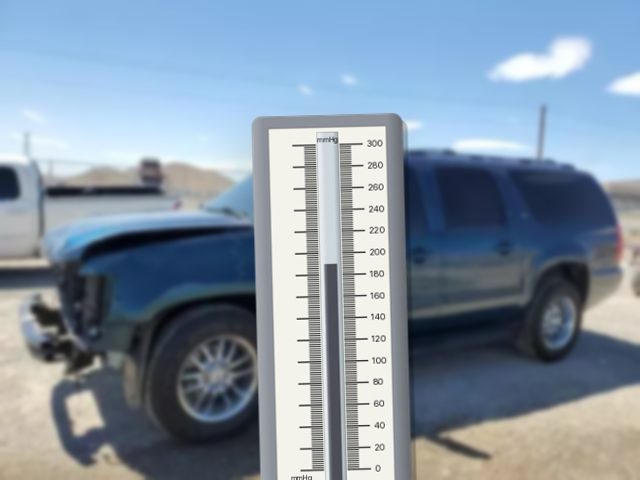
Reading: 190 mmHg
